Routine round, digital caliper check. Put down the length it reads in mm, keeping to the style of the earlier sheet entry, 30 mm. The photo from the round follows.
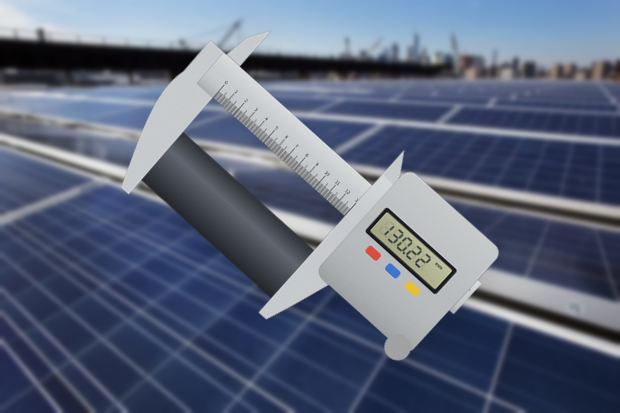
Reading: 130.22 mm
